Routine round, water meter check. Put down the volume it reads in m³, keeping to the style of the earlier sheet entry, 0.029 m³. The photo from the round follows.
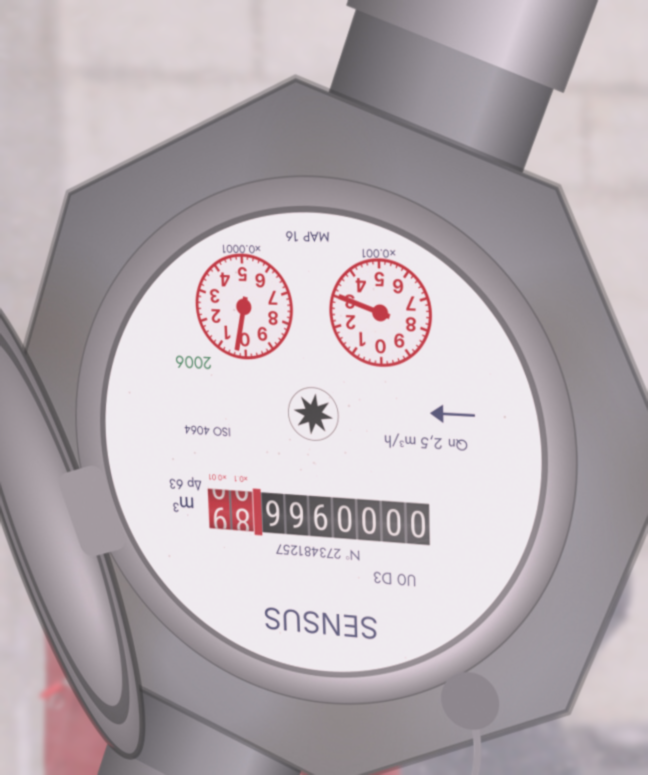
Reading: 966.8930 m³
